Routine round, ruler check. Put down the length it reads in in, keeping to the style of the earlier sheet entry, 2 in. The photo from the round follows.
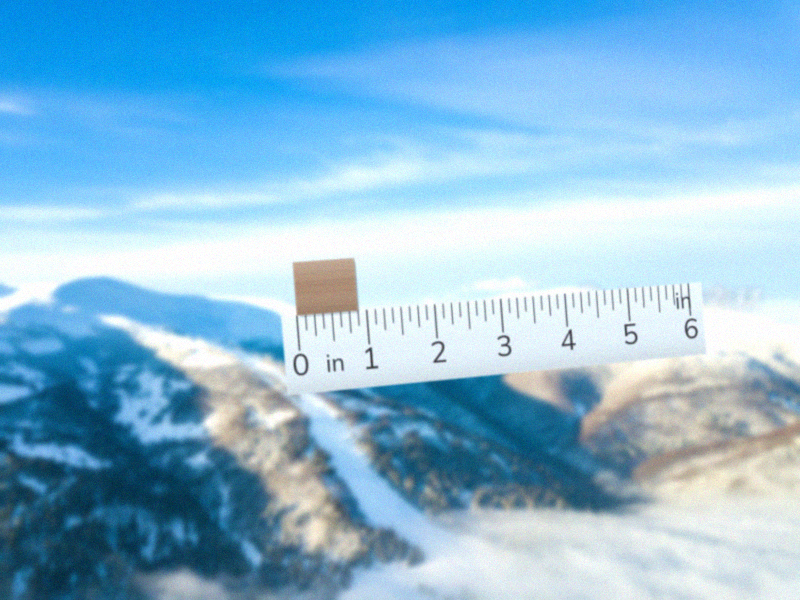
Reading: 0.875 in
